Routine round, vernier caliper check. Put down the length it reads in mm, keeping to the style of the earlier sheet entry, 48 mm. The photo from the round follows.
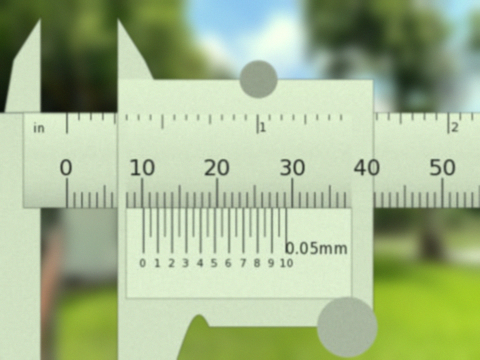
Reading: 10.2 mm
